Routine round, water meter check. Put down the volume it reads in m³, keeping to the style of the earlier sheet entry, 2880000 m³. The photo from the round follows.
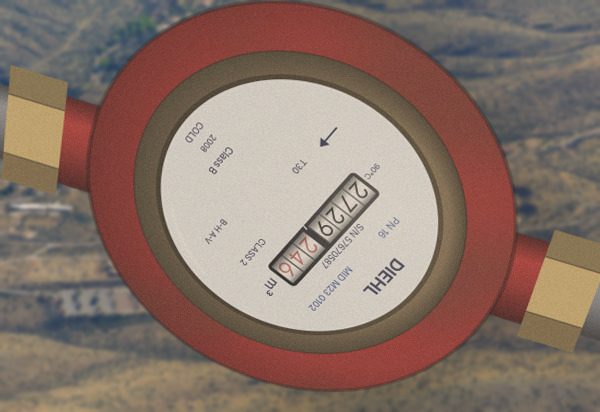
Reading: 2729.246 m³
